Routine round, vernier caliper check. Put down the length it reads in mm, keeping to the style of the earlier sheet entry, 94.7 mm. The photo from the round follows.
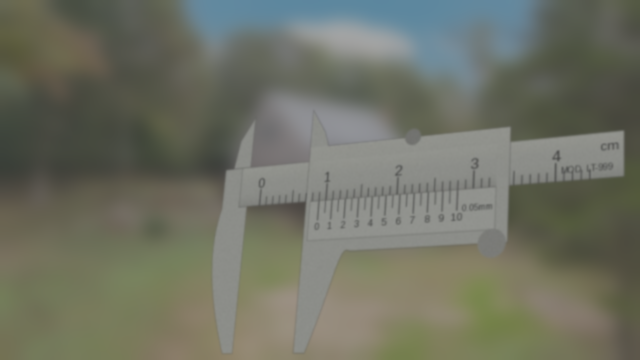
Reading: 9.0 mm
